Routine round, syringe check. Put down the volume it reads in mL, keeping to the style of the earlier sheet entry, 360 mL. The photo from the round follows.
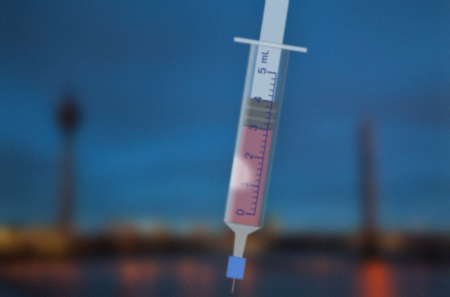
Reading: 3 mL
